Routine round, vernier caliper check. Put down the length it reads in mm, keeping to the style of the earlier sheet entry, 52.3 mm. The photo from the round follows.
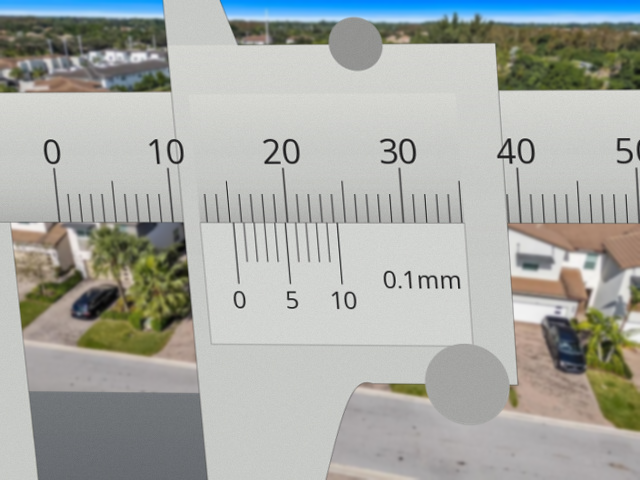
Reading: 15.3 mm
